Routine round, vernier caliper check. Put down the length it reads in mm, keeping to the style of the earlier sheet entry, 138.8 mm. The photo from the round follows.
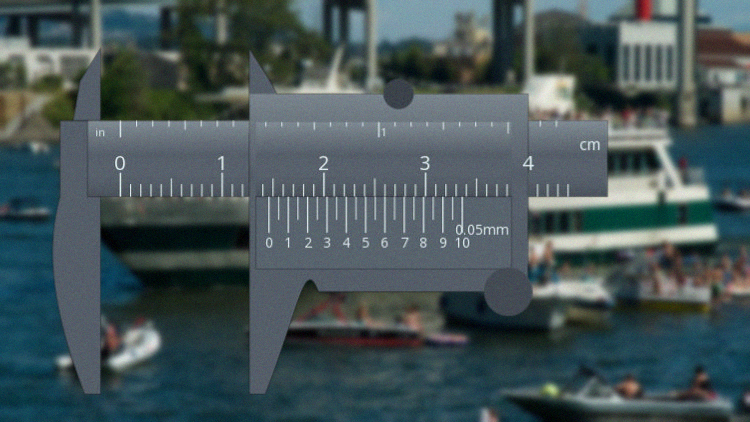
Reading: 14.6 mm
